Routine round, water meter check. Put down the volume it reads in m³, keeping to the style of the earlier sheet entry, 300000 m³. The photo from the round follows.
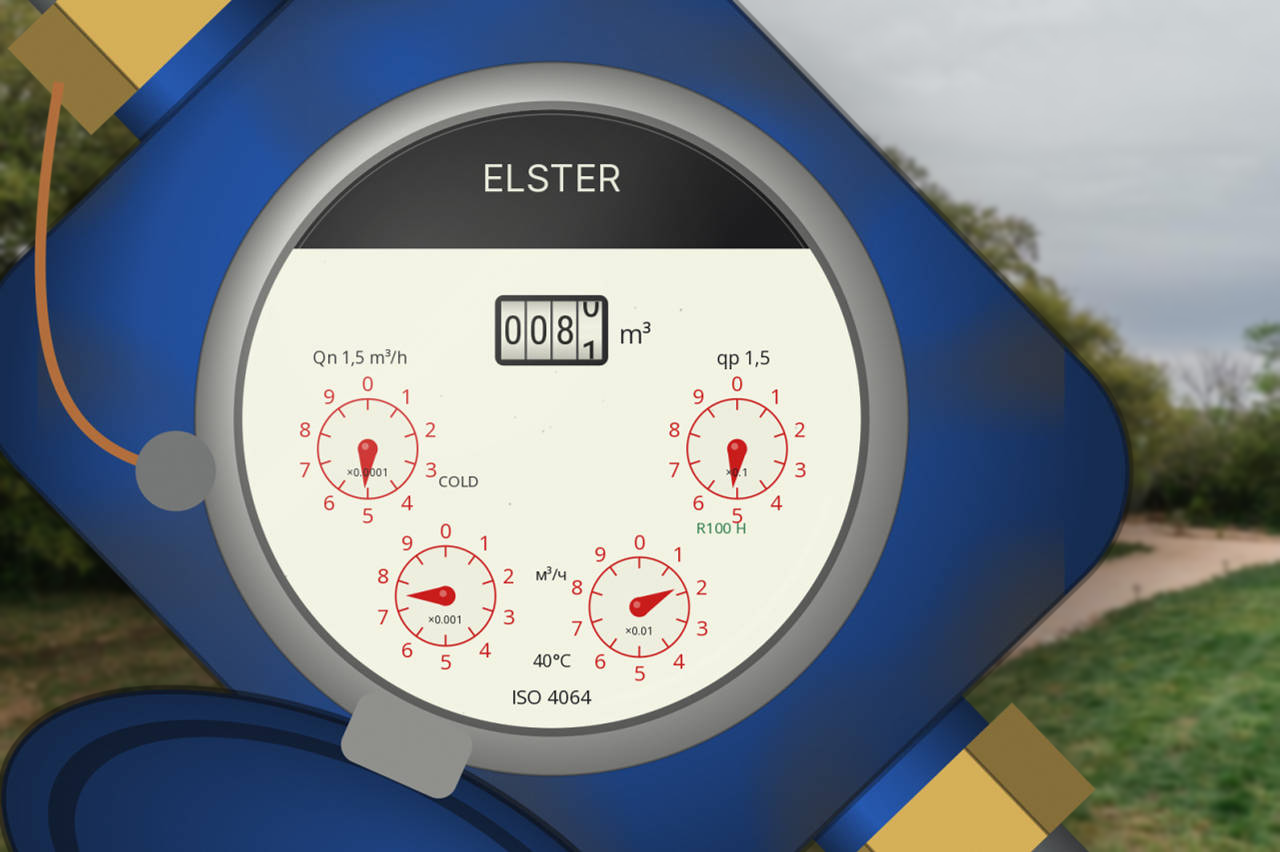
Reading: 80.5175 m³
